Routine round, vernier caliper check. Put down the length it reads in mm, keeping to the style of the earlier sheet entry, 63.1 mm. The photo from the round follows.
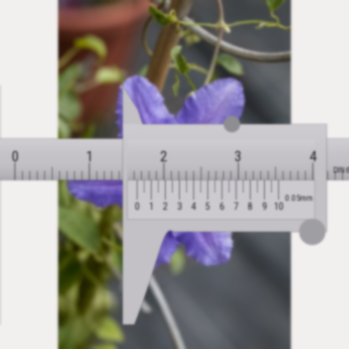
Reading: 16.4 mm
